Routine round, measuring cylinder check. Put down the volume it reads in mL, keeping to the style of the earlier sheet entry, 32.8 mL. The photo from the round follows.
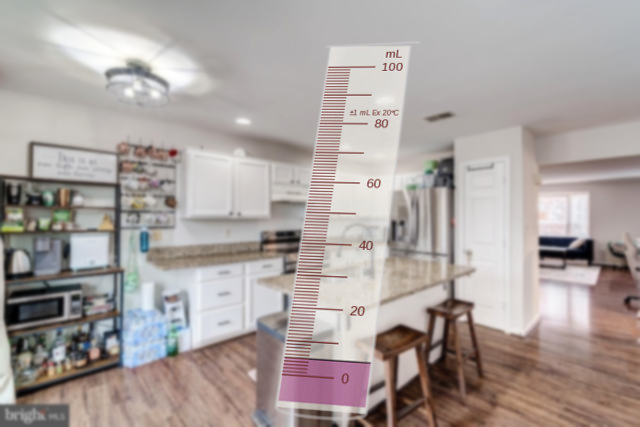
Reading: 5 mL
